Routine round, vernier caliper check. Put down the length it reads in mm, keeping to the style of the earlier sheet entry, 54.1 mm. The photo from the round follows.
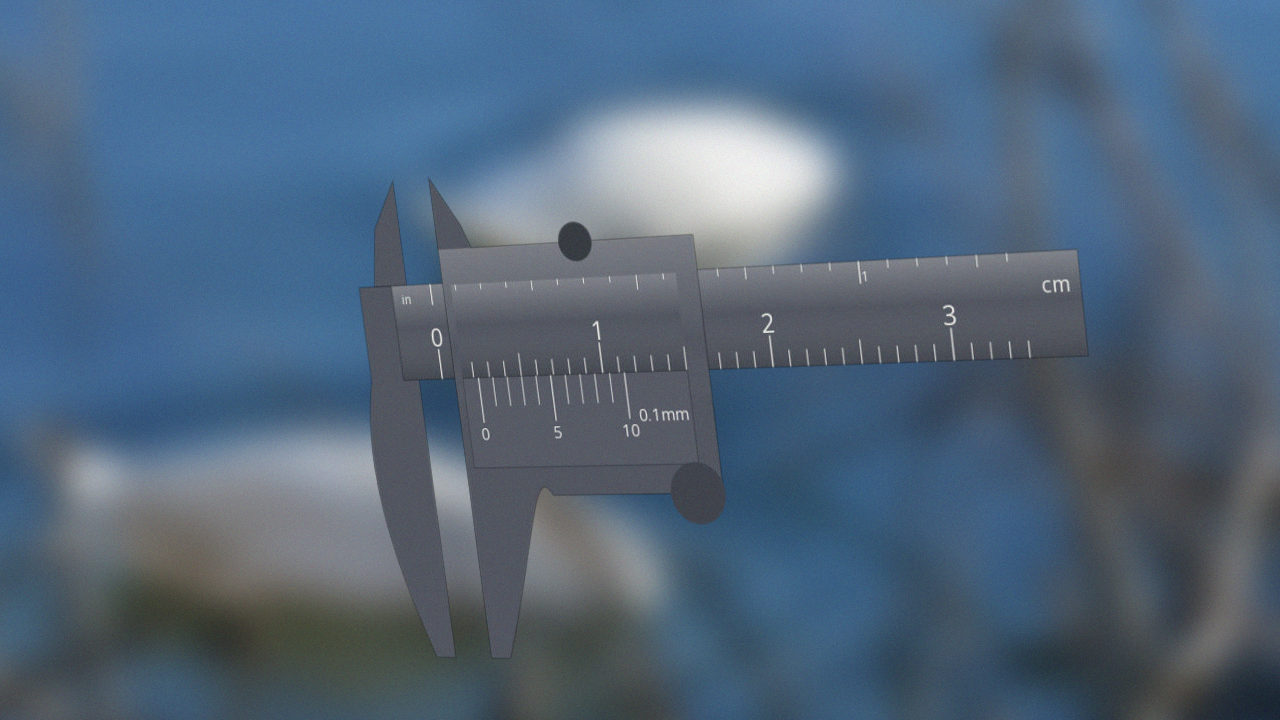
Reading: 2.3 mm
